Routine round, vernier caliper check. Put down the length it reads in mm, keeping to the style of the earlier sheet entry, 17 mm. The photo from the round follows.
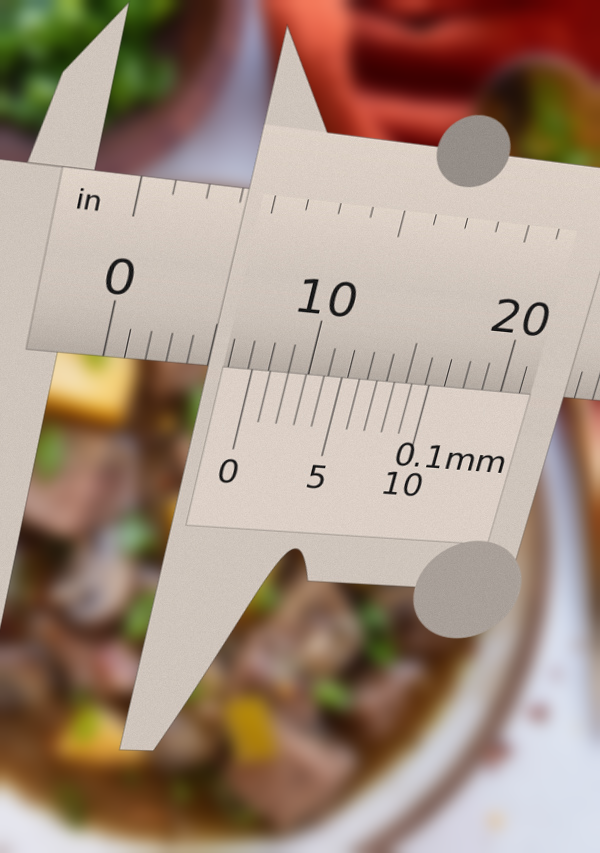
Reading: 7.2 mm
